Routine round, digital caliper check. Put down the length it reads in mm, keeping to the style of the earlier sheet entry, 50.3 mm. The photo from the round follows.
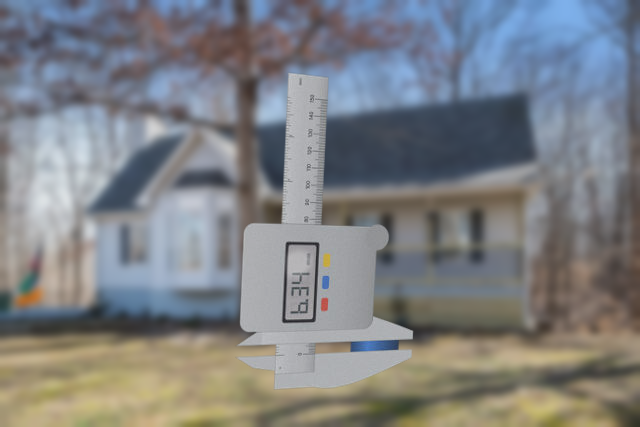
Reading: 6.34 mm
